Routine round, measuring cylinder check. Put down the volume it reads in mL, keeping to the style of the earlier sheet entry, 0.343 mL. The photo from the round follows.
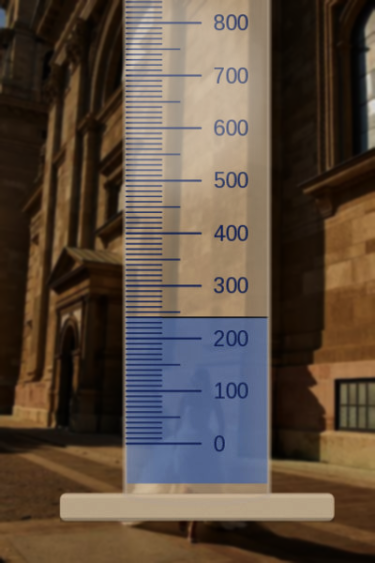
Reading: 240 mL
